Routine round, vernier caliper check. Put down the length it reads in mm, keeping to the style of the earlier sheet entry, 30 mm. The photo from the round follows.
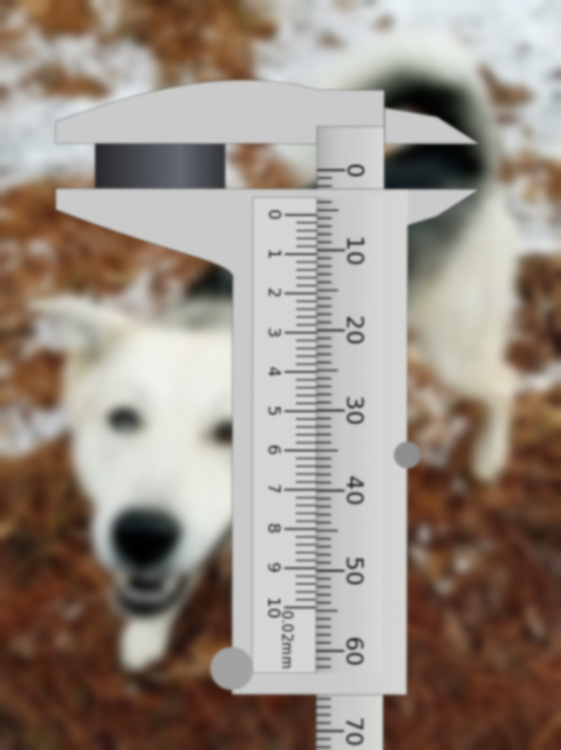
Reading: 5.6 mm
